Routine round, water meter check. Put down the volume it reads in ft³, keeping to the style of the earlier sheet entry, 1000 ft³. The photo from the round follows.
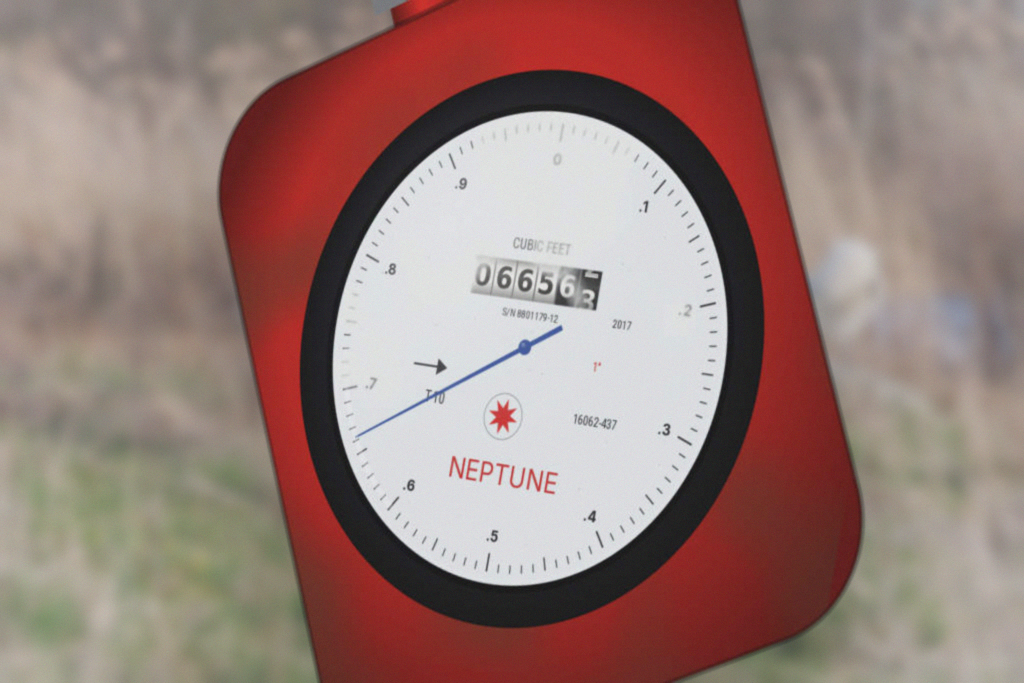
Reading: 66562.66 ft³
